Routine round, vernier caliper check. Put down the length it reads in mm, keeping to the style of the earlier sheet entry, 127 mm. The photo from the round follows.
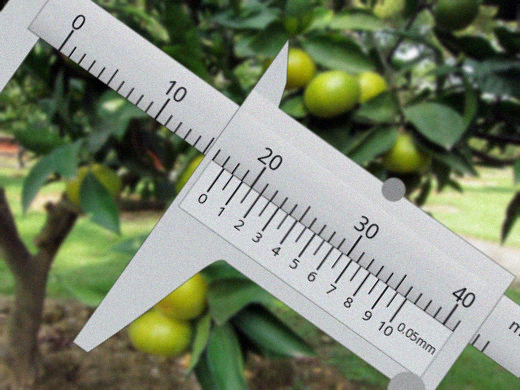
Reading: 17.2 mm
